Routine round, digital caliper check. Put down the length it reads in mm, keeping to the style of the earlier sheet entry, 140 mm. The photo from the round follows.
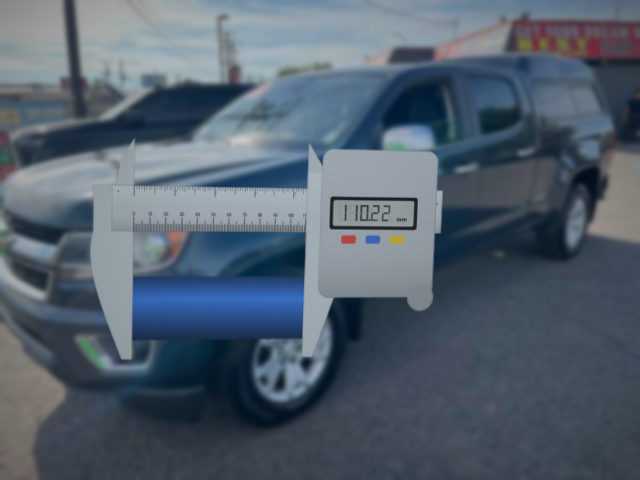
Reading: 110.22 mm
